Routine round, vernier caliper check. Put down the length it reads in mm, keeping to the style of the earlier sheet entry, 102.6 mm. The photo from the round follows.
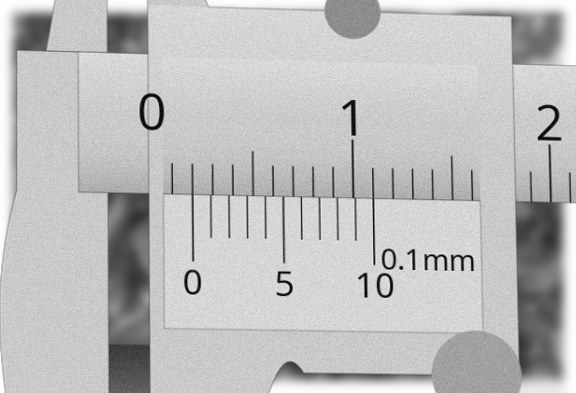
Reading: 2.0 mm
